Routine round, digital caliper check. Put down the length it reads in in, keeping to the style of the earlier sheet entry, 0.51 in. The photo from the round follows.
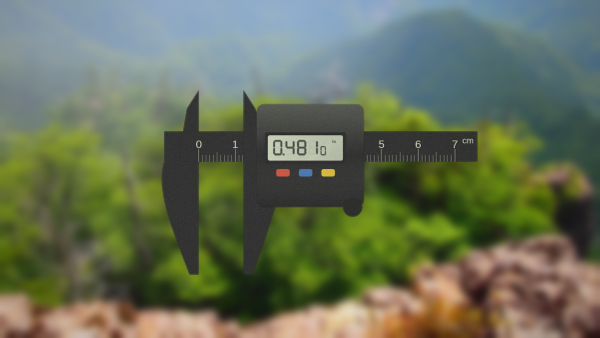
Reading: 0.4810 in
